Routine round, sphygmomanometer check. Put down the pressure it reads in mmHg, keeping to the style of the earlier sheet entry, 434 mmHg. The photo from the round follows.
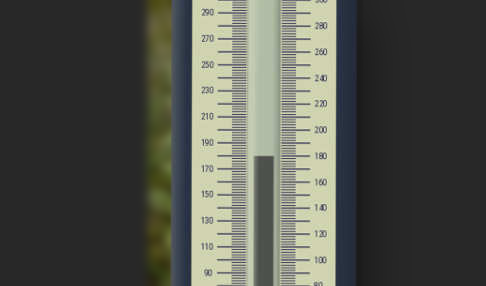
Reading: 180 mmHg
